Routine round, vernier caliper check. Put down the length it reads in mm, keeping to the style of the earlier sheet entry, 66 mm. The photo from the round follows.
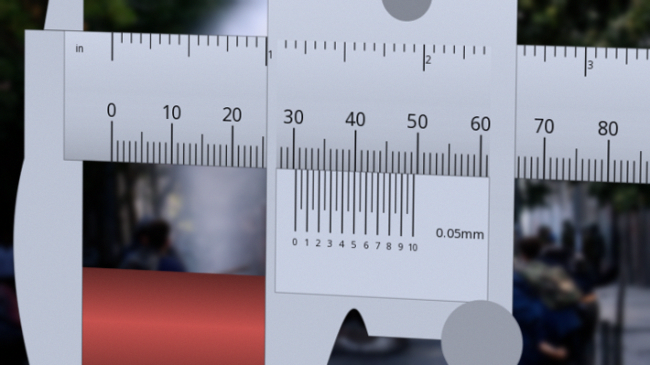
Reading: 30.4 mm
